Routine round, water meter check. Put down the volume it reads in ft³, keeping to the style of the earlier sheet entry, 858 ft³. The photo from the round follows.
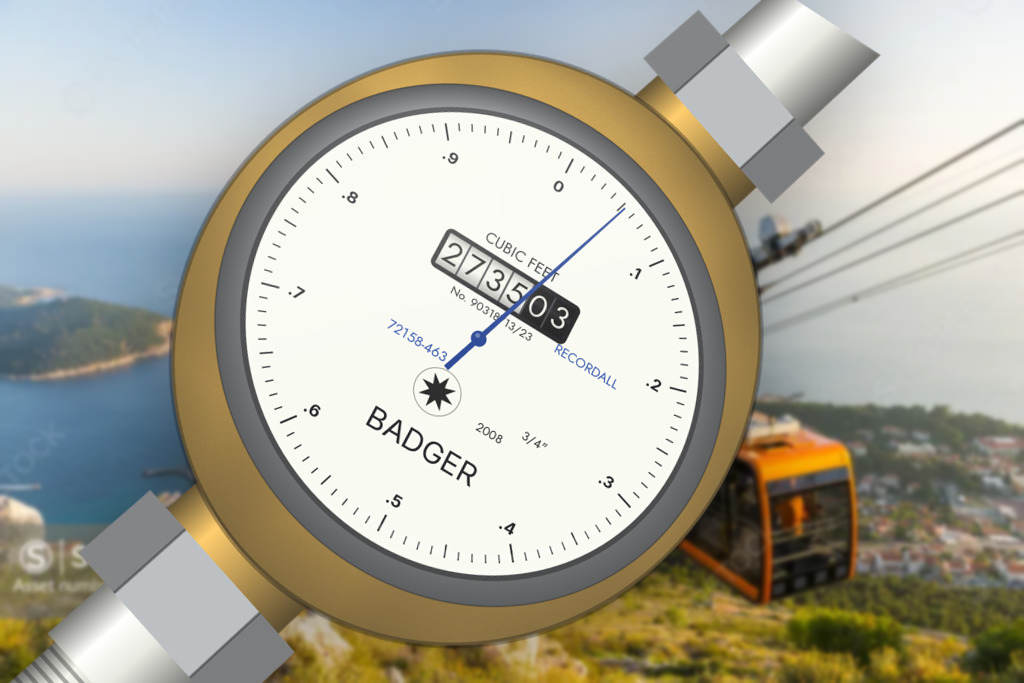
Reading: 273503.05 ft³
